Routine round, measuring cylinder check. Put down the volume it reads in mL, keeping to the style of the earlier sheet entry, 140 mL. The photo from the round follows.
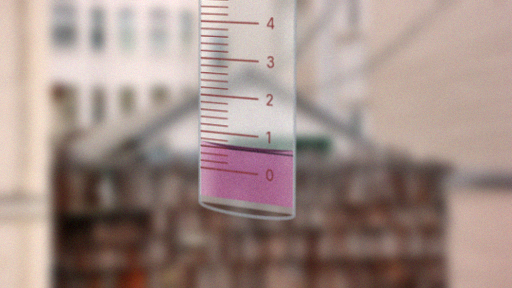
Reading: 0.6 mL
